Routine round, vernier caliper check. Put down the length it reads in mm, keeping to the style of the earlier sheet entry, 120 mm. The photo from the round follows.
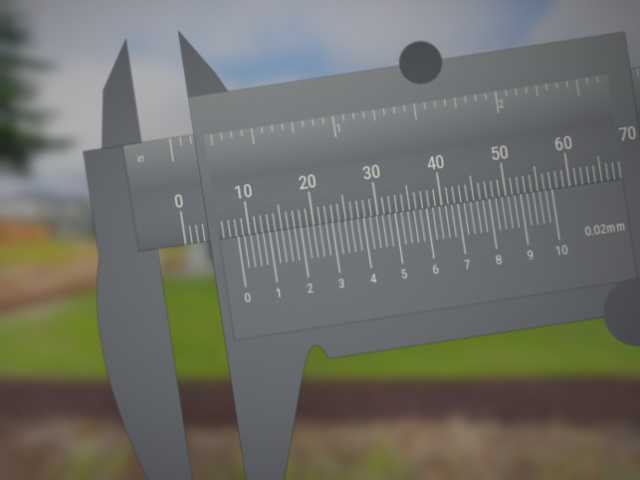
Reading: 8.2 mm
